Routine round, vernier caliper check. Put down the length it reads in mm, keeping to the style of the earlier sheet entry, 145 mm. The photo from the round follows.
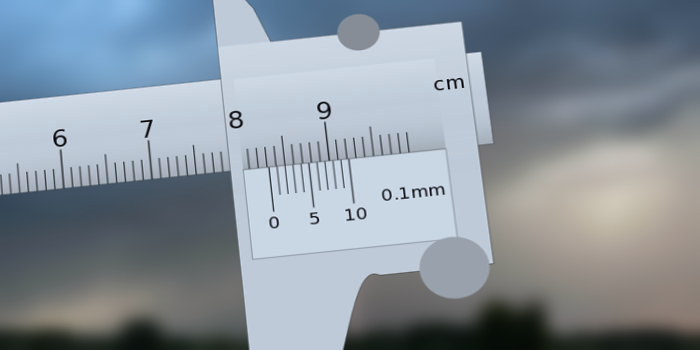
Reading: 83.2 mm
